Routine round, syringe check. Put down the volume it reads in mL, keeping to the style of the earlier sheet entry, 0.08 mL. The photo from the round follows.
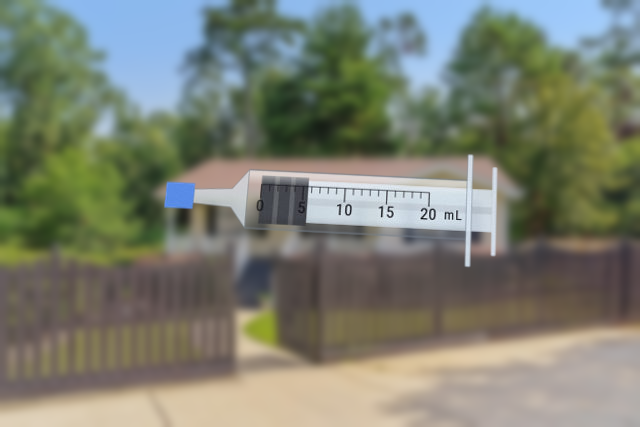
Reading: 0 mL
